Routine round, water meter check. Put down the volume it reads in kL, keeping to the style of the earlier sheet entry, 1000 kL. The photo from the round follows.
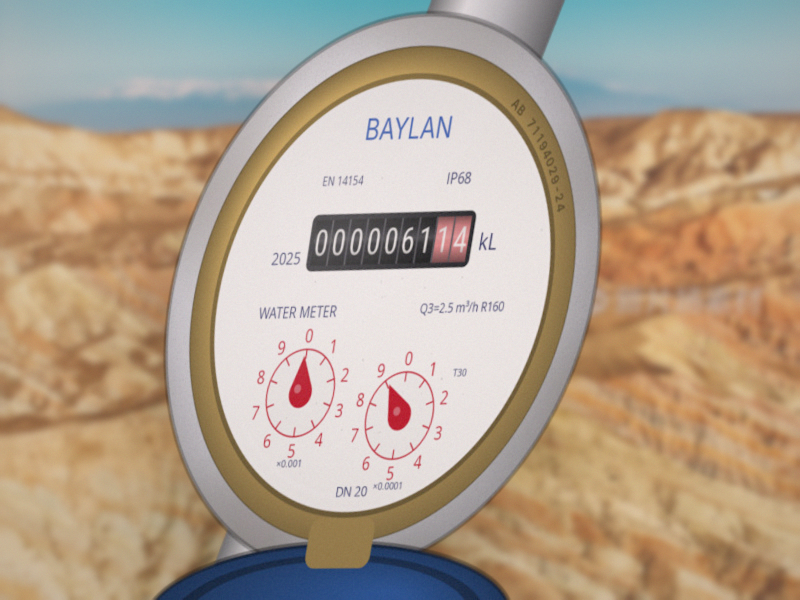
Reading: 61.1399 kL
